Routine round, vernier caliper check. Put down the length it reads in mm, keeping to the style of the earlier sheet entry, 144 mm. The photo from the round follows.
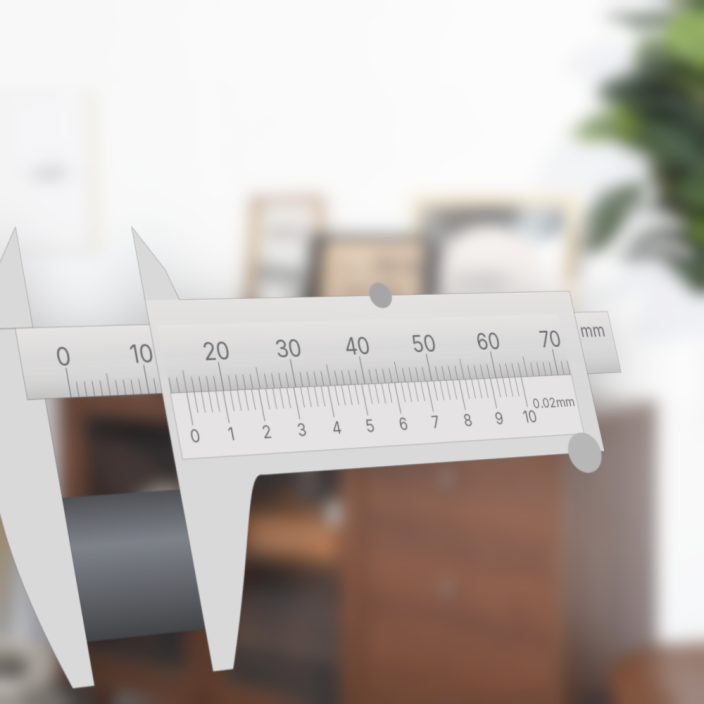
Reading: 15.0 mm
